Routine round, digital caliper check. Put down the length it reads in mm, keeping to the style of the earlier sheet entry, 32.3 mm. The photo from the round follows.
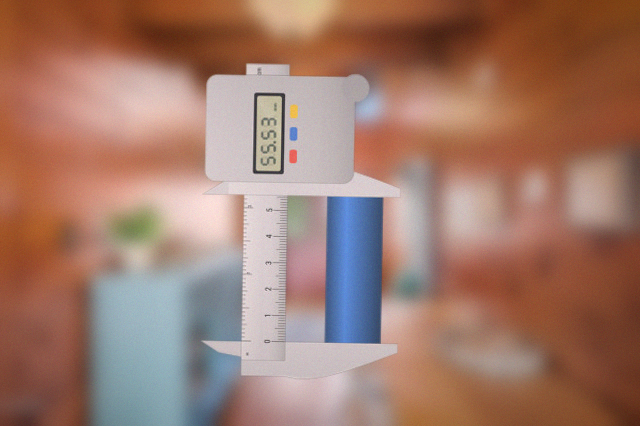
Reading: 55.53 mm
